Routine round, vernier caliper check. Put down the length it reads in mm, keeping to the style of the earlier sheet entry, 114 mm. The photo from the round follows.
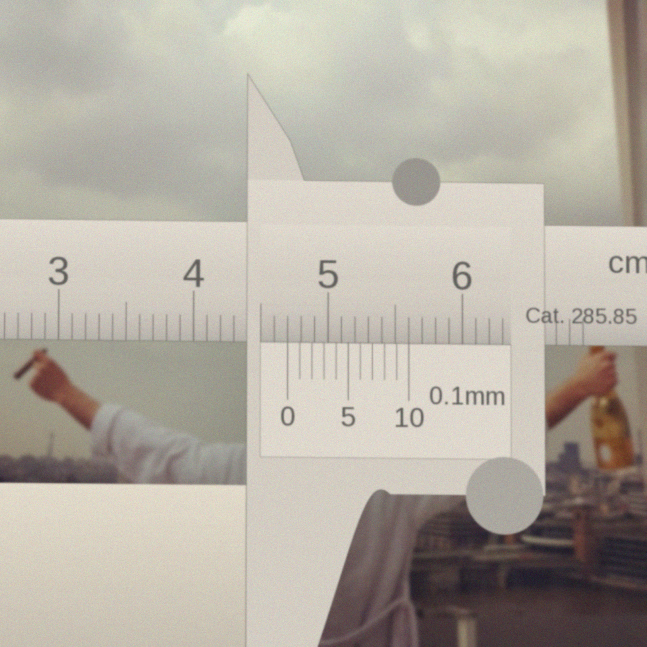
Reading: 47.0 mm
